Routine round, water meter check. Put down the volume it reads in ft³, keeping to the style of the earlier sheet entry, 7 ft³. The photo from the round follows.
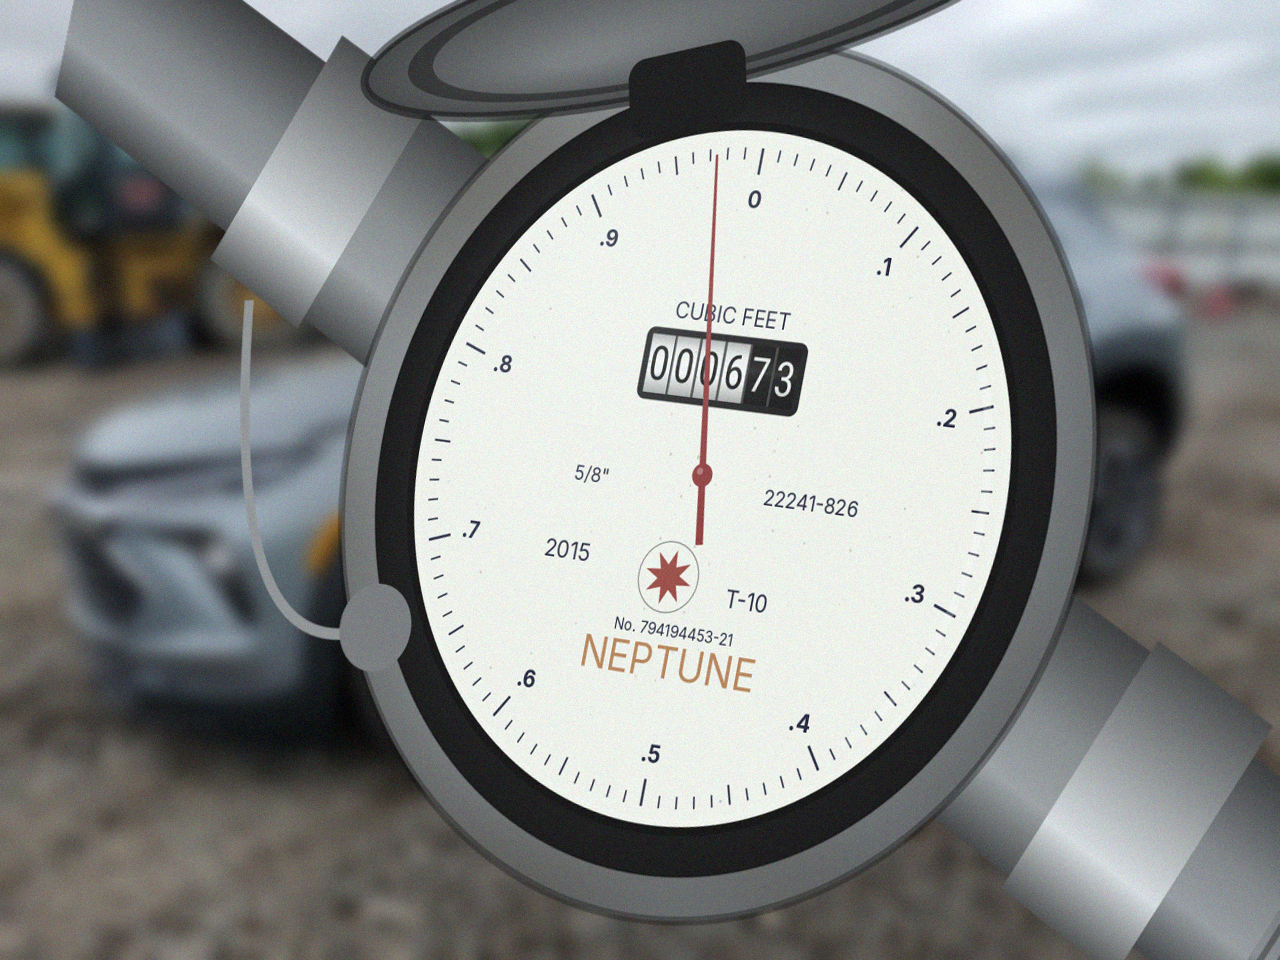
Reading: 672.97 ft³
